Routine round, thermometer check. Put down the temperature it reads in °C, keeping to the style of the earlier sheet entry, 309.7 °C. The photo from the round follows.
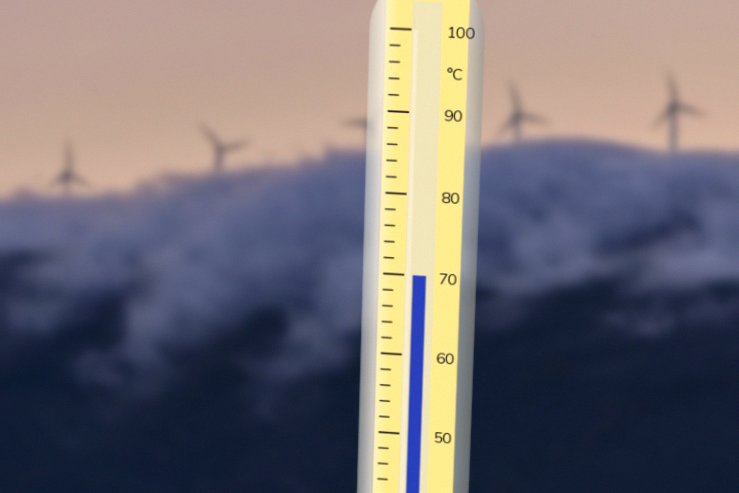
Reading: 70 °C
